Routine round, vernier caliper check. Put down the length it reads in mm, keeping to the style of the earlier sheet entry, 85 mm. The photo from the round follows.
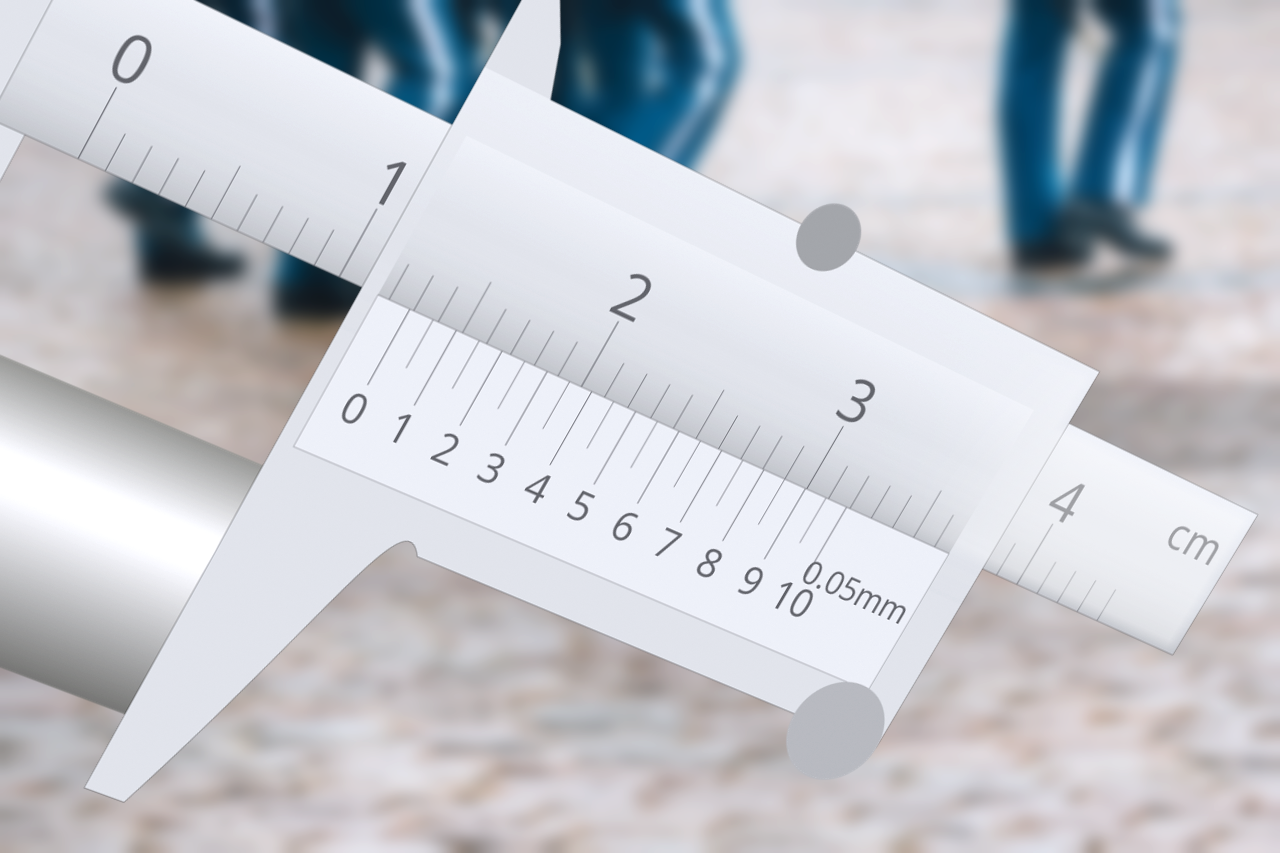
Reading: 12.85 mm
